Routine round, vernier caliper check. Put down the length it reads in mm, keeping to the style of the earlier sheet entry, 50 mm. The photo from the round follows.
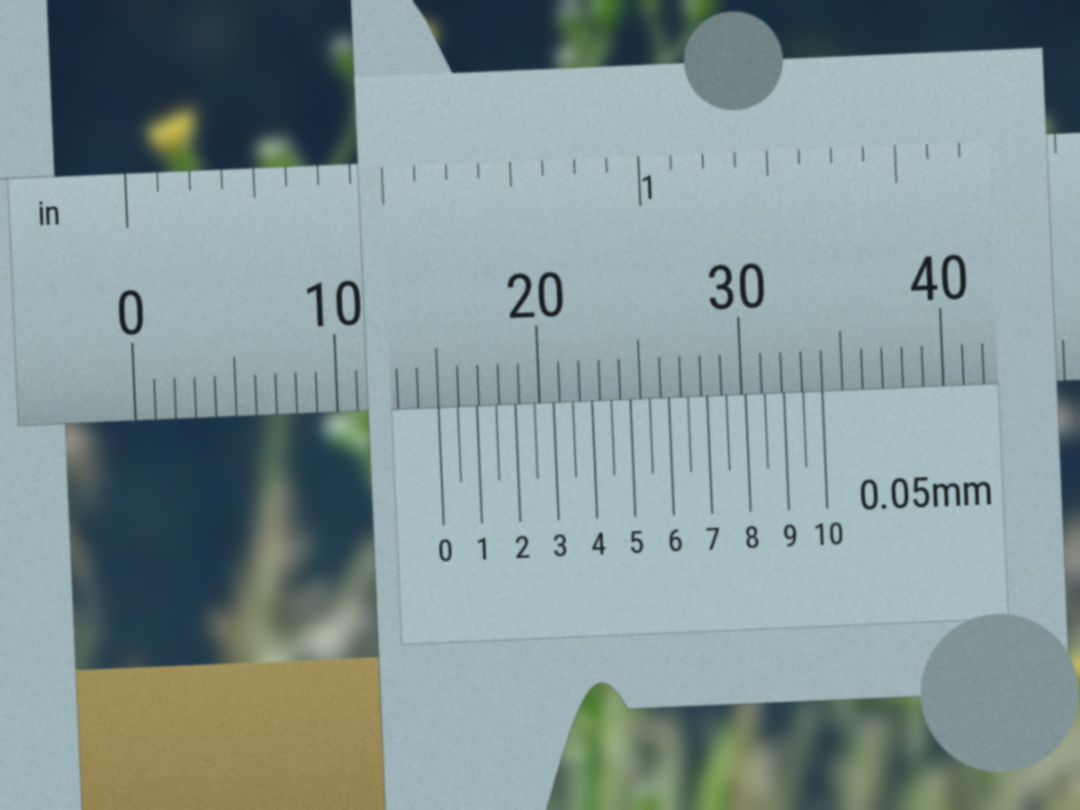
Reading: 15.0 mm
